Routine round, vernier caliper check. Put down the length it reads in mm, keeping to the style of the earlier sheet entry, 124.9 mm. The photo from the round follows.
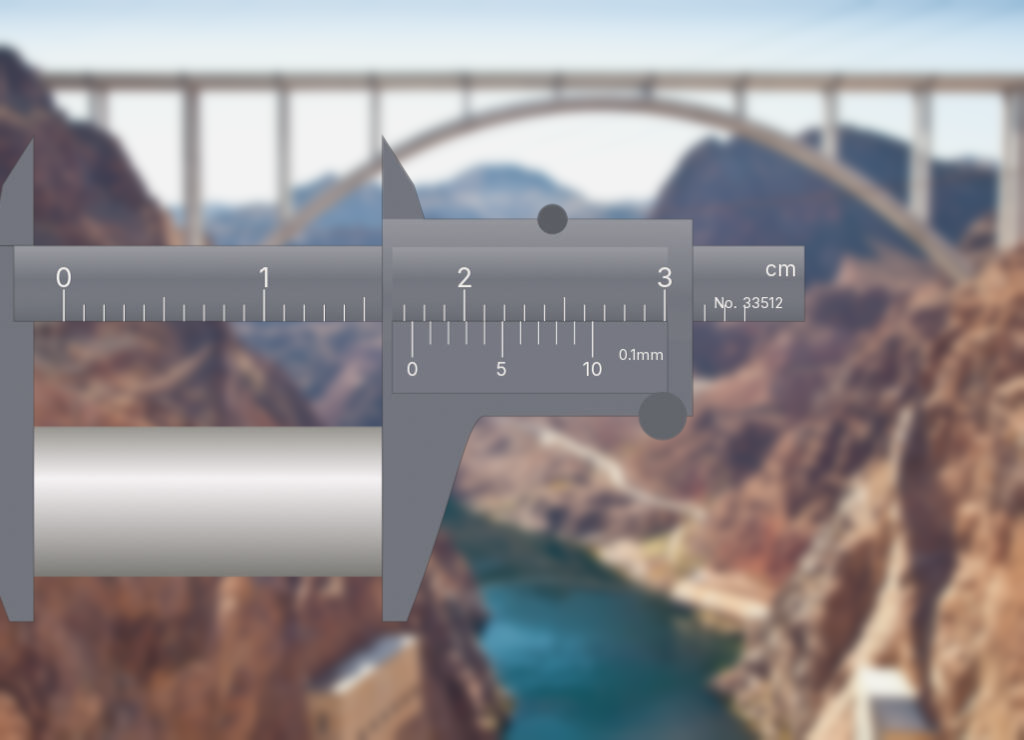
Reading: 17.4 mm
